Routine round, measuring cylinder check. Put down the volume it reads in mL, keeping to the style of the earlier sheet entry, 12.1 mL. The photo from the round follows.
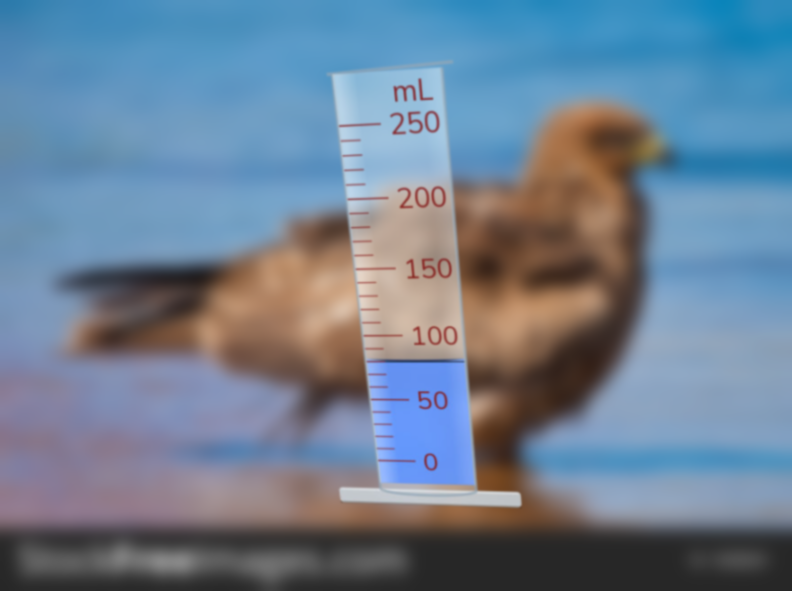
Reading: 80 mL
